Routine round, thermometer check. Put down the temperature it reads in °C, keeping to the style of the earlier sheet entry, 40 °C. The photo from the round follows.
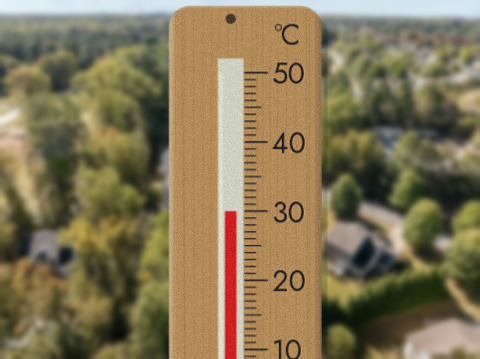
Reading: 30 °C
